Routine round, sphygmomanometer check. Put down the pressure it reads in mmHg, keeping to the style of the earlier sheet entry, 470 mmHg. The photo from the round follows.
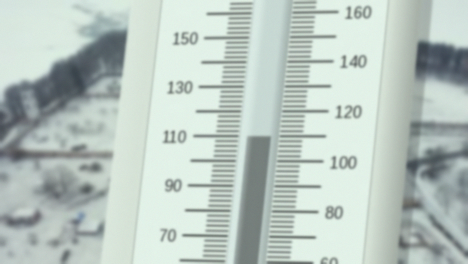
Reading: 110 mmHg
